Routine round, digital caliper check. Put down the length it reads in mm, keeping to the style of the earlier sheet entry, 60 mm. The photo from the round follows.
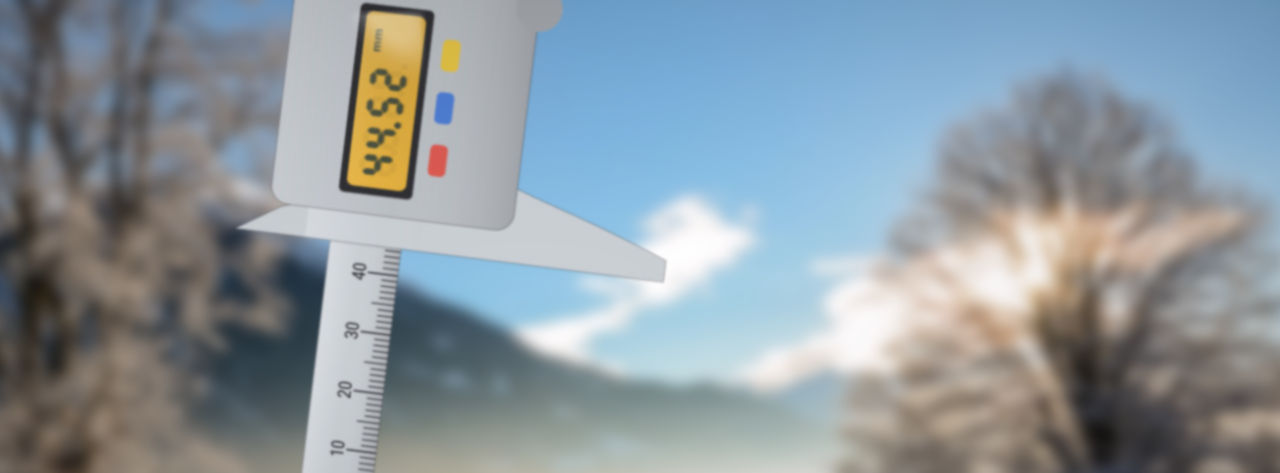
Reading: 44.52 mm
